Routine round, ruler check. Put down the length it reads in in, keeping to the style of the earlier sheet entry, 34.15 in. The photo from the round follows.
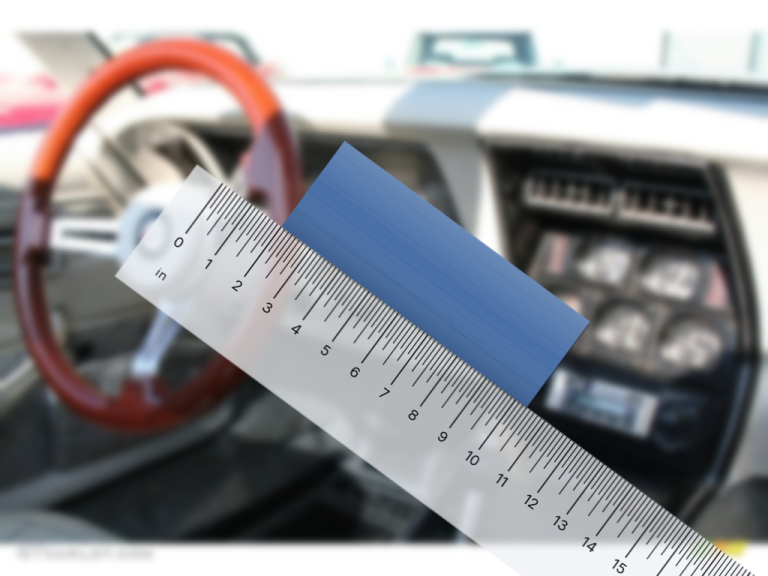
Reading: 8.375 in
